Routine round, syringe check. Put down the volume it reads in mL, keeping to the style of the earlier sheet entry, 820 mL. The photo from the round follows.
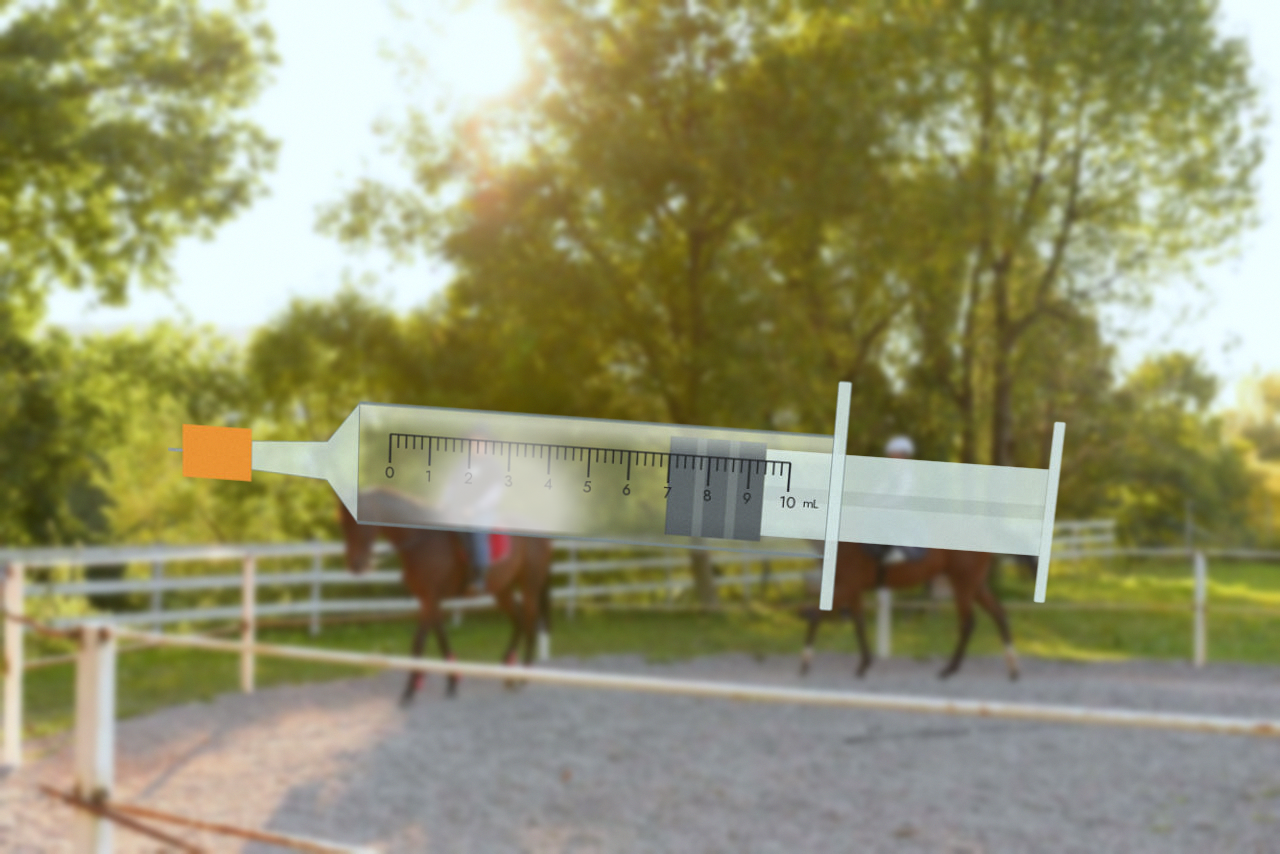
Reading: 7 mL
